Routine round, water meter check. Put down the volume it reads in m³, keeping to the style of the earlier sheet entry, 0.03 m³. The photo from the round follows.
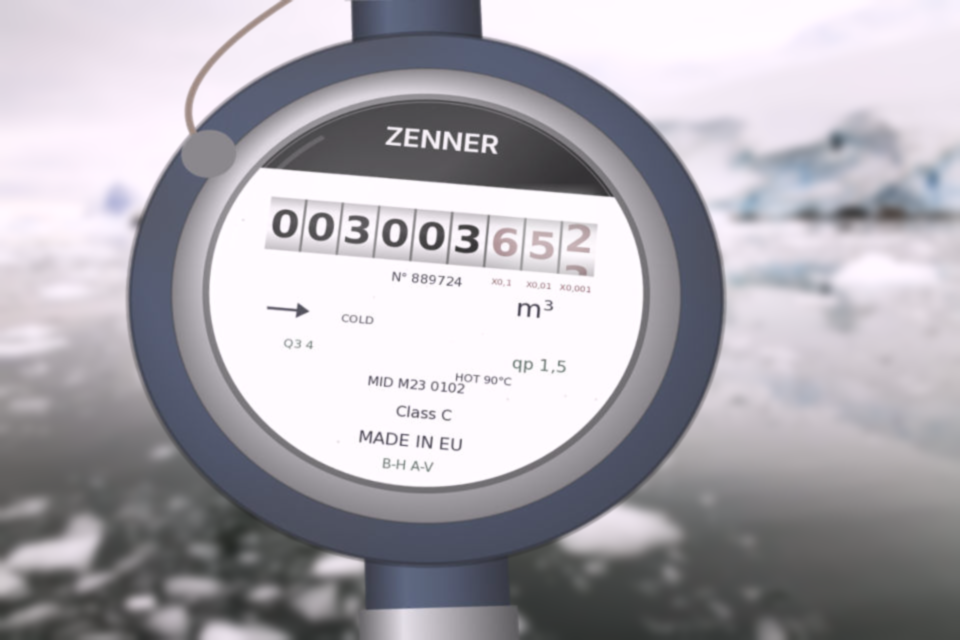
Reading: 3003.652 m³
